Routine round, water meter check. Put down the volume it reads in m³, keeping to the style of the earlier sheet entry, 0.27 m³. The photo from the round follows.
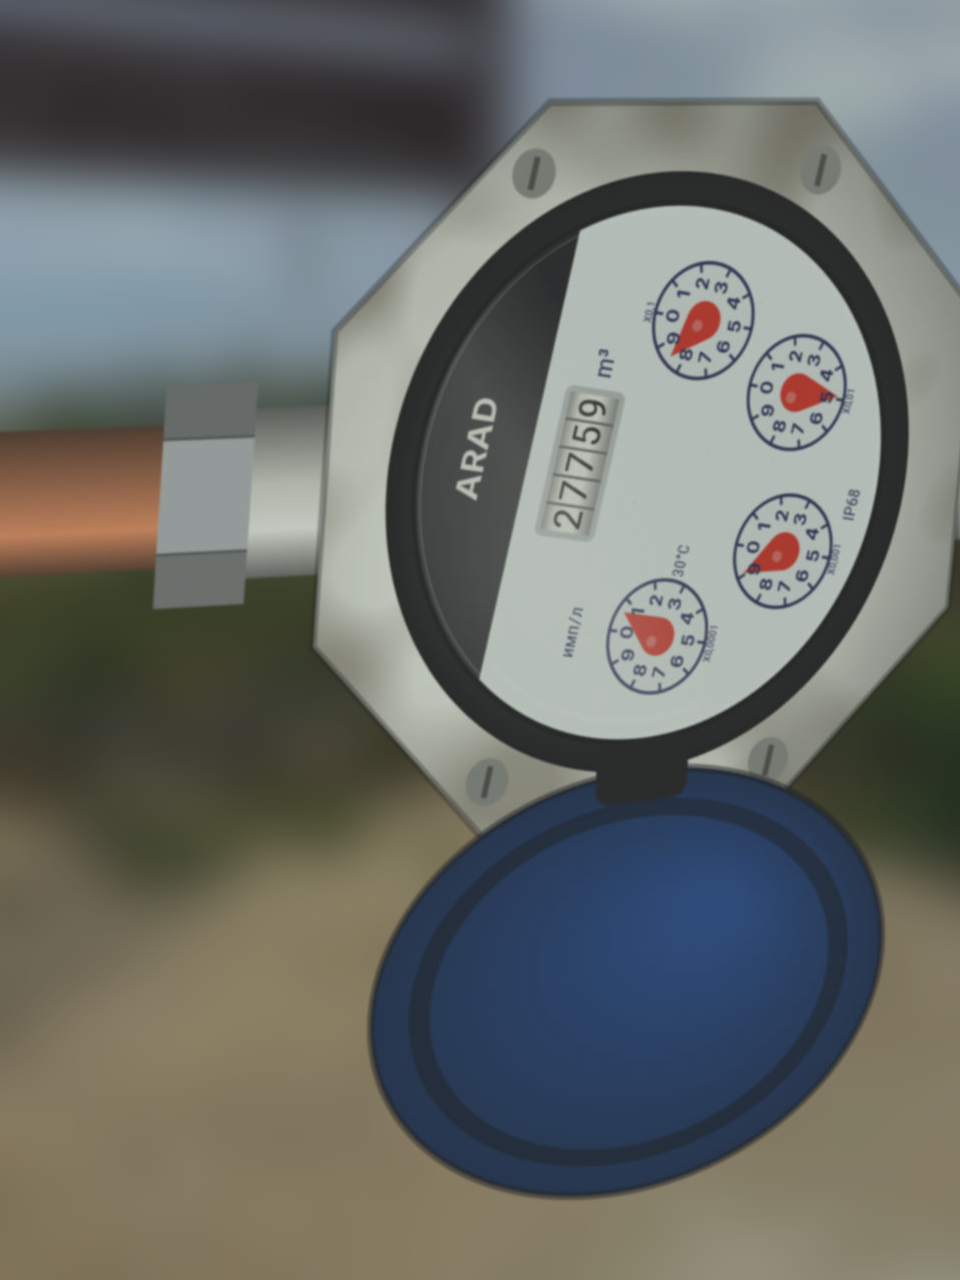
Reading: 27759.8490 m³
